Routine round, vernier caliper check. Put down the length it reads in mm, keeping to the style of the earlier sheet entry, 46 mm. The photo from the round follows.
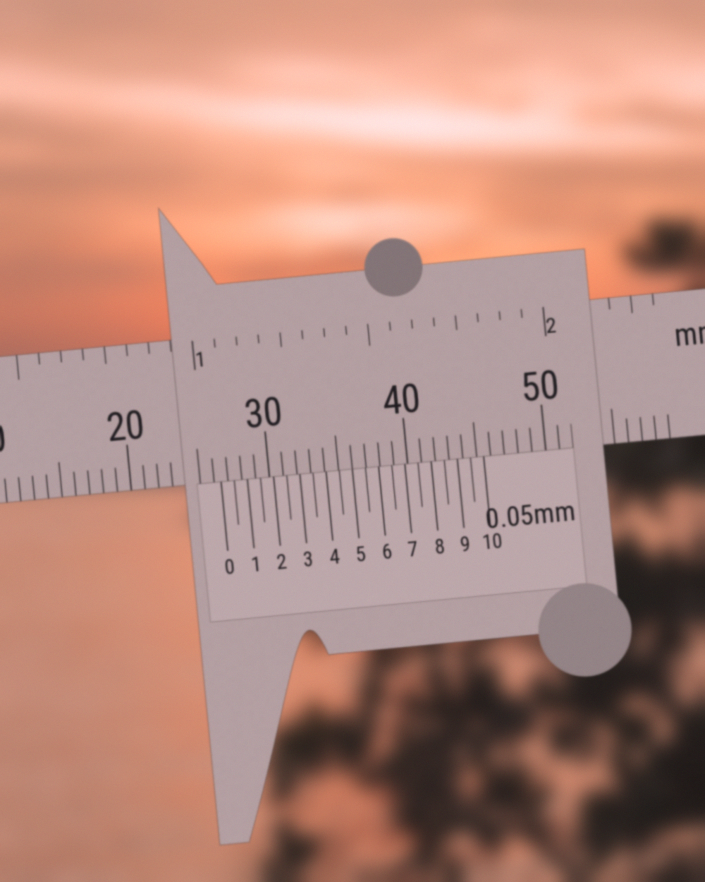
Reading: 26.5 mm
